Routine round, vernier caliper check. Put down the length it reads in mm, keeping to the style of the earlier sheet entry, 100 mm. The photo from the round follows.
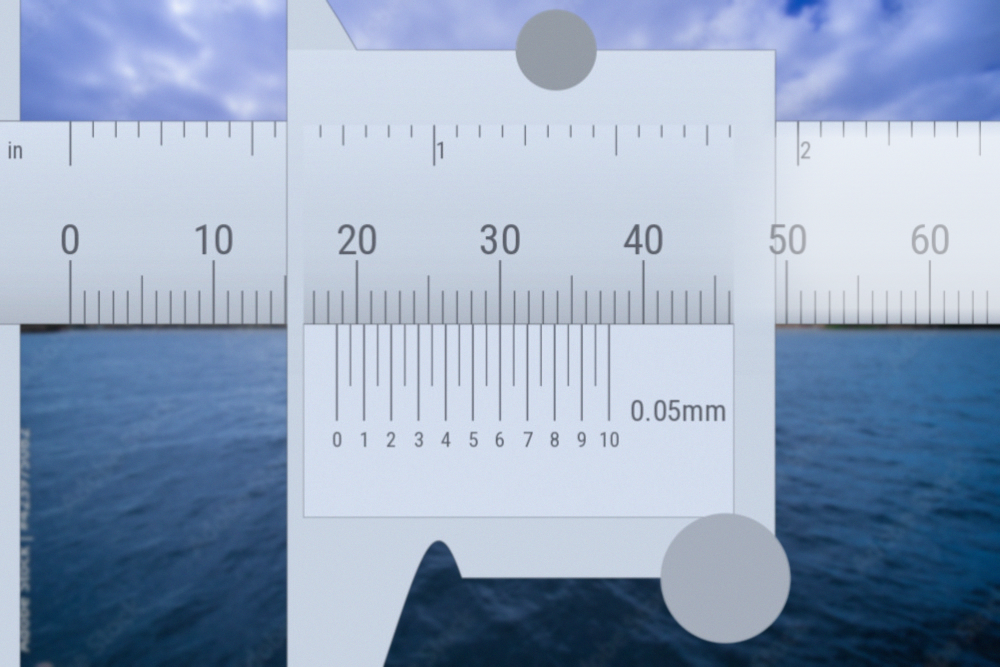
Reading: 18.6 mm
